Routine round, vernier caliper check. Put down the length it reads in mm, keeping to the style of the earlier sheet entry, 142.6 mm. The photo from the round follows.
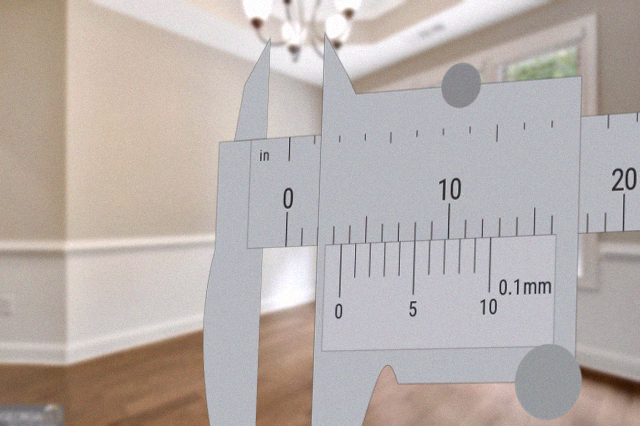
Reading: 3.5 mm
